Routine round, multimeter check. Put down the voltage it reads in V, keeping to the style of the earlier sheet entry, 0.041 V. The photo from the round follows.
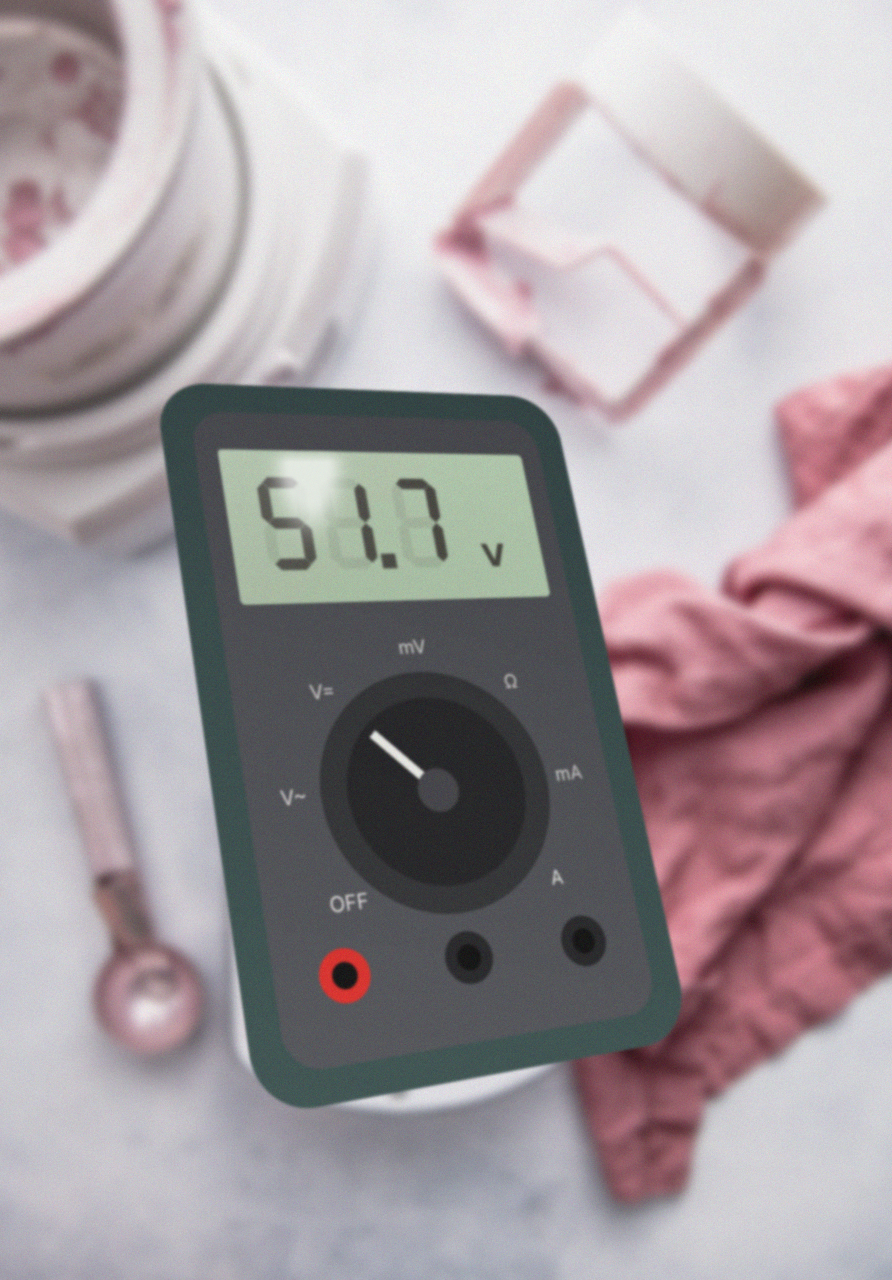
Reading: 51.7 V
